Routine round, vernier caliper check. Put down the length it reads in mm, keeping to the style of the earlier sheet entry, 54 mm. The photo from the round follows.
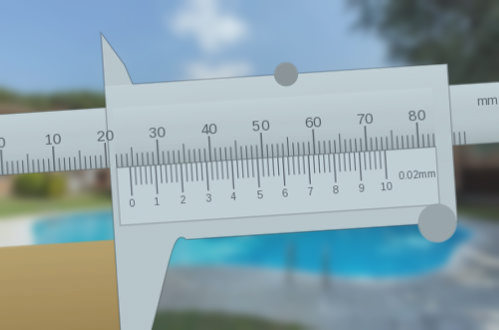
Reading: 24.5 mm
